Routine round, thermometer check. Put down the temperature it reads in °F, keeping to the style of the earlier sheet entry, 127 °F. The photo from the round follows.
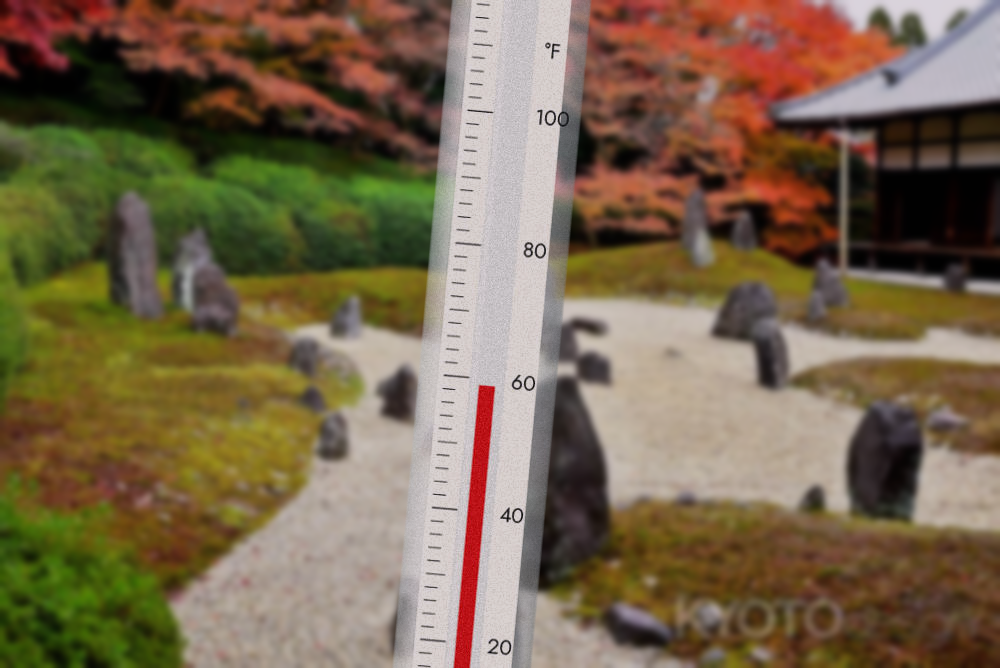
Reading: 59 °F
